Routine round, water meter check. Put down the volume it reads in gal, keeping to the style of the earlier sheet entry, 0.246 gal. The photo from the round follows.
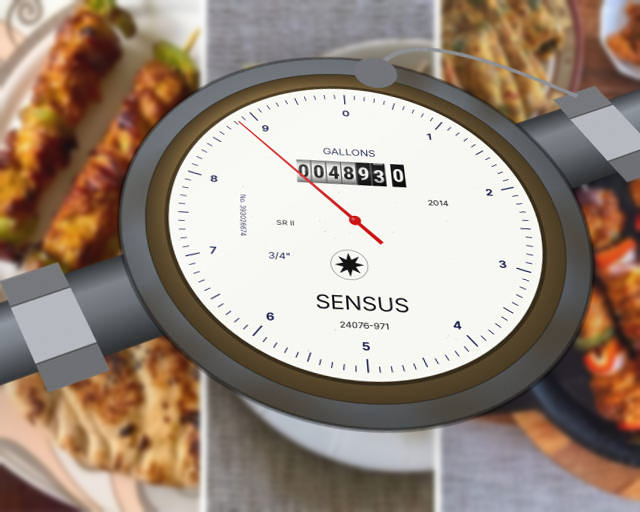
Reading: 48928.8 gal
